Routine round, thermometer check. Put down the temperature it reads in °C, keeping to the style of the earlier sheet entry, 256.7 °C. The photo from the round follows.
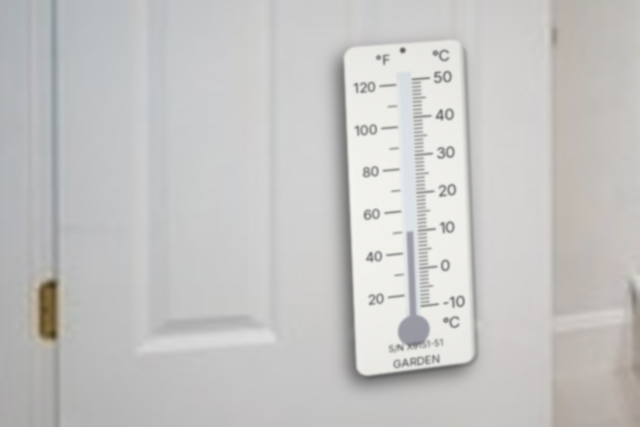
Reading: 10 °C
